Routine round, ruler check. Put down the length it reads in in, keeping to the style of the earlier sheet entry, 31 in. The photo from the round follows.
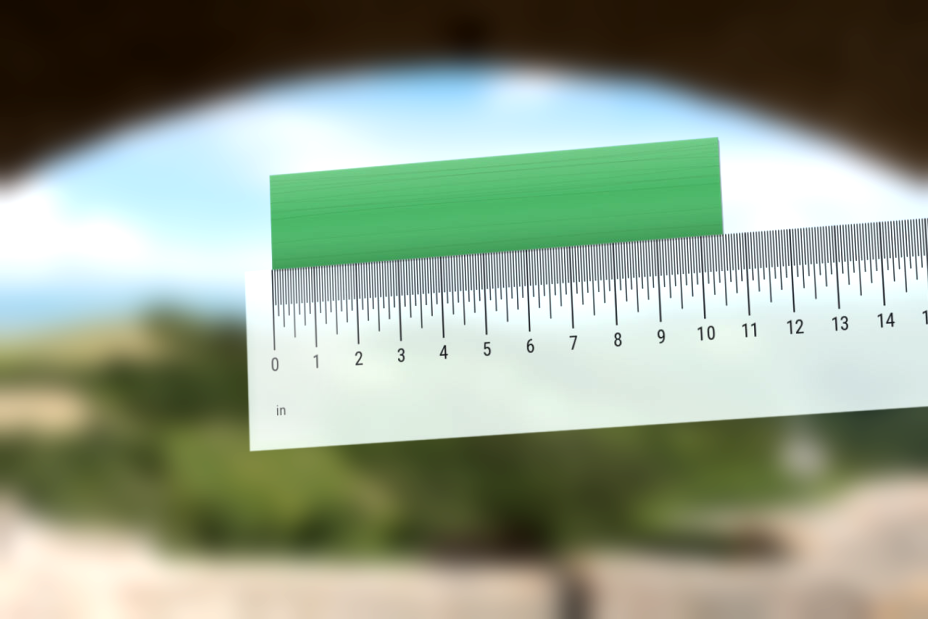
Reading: 10.5 in
